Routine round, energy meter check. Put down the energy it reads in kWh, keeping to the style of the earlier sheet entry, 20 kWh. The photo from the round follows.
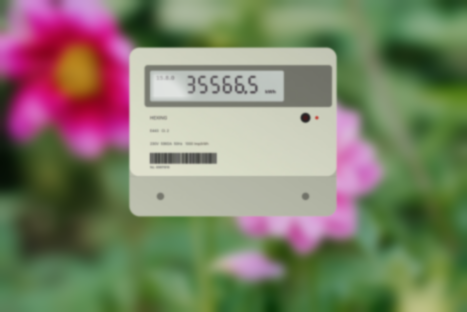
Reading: 35566.5 kWh
